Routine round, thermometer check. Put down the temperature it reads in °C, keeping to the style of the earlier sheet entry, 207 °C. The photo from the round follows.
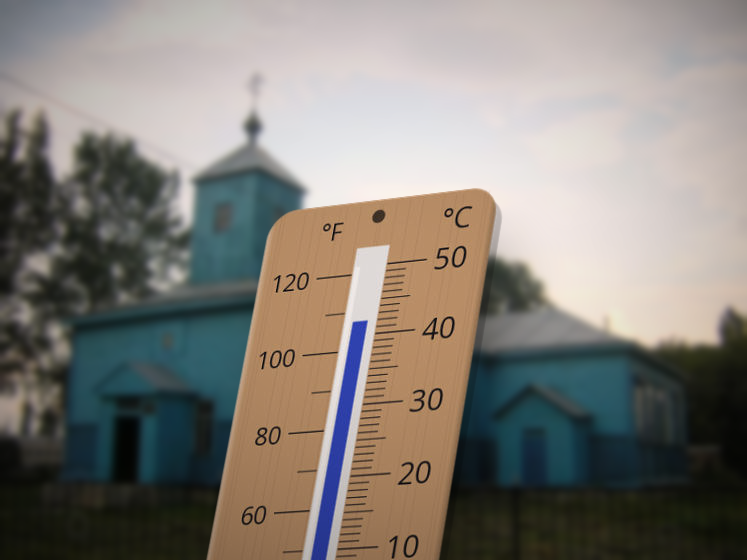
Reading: 42 °C
